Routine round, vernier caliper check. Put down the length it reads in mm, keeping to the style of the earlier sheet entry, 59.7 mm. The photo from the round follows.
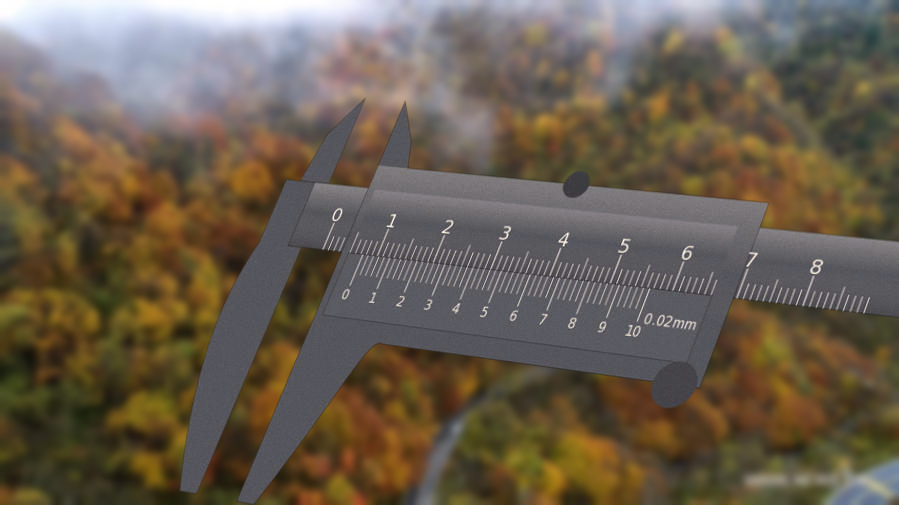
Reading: 7.4 mm
